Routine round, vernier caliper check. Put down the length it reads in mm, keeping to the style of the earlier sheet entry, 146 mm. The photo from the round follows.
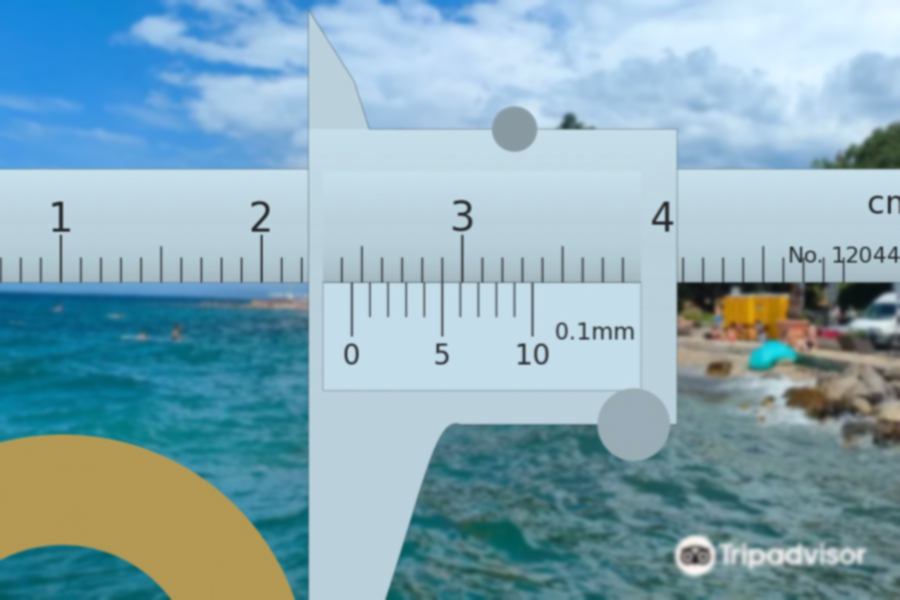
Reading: 24.5 mm
